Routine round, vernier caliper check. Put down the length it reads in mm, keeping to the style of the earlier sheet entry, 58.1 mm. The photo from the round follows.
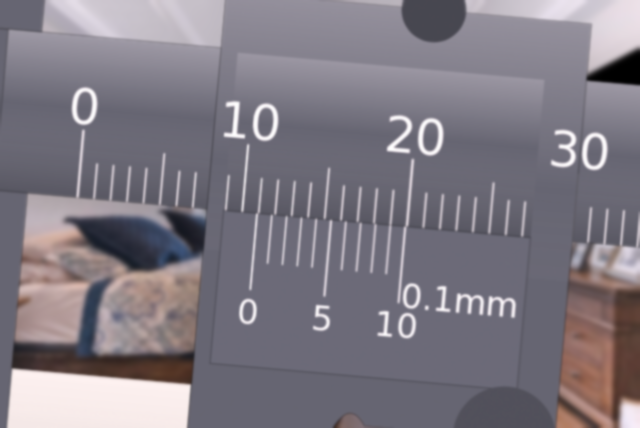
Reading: 10.9 mm
